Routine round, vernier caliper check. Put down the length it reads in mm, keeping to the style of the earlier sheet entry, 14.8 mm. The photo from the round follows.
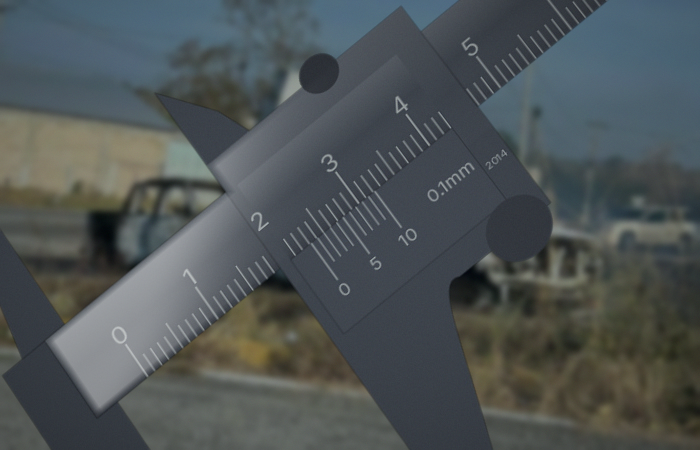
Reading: 23.2 mm
